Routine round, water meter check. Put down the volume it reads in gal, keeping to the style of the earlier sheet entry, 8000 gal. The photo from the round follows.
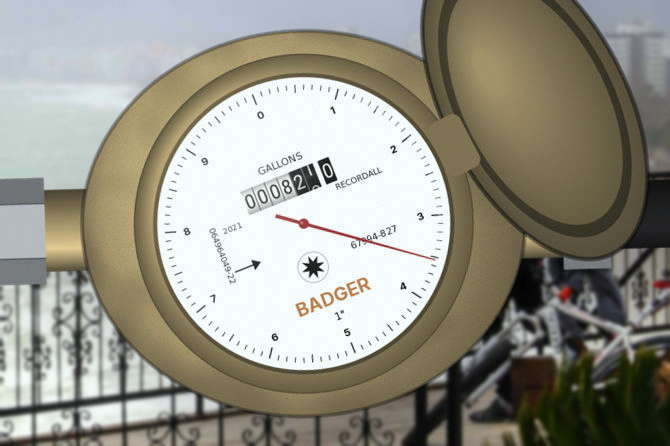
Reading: 8213.5 gal
